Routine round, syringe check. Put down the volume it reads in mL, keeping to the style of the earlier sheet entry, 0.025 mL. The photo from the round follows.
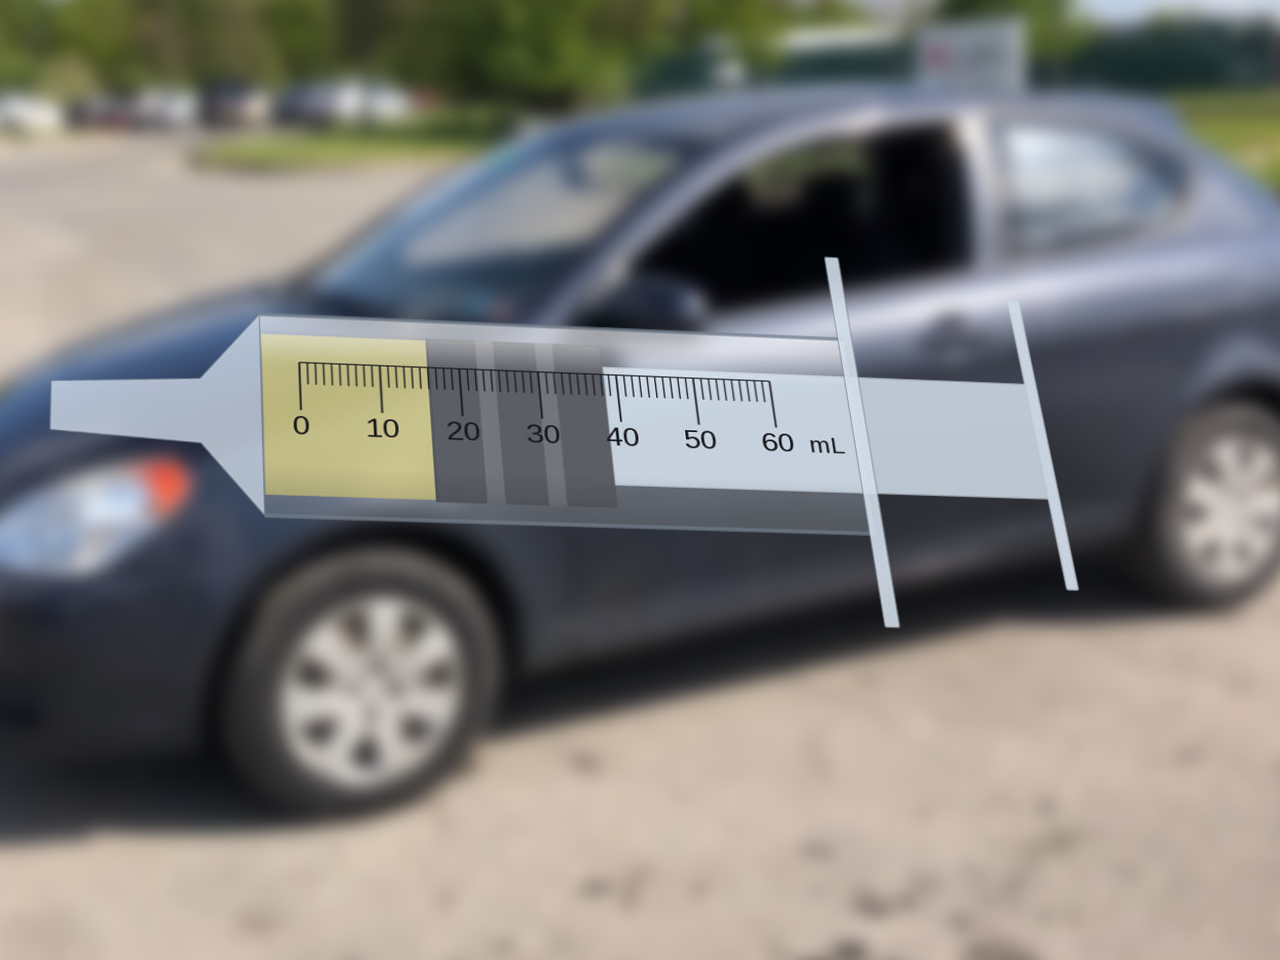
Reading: 16 mL
